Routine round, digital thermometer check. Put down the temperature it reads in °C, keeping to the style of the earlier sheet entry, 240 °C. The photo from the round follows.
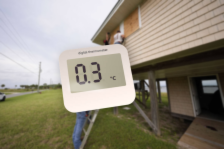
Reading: 0.3 °C
